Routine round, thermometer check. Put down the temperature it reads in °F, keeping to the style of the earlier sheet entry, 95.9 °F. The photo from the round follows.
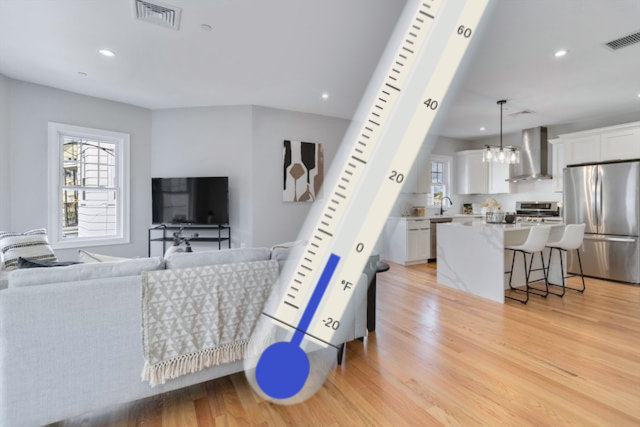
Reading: -4 °F
